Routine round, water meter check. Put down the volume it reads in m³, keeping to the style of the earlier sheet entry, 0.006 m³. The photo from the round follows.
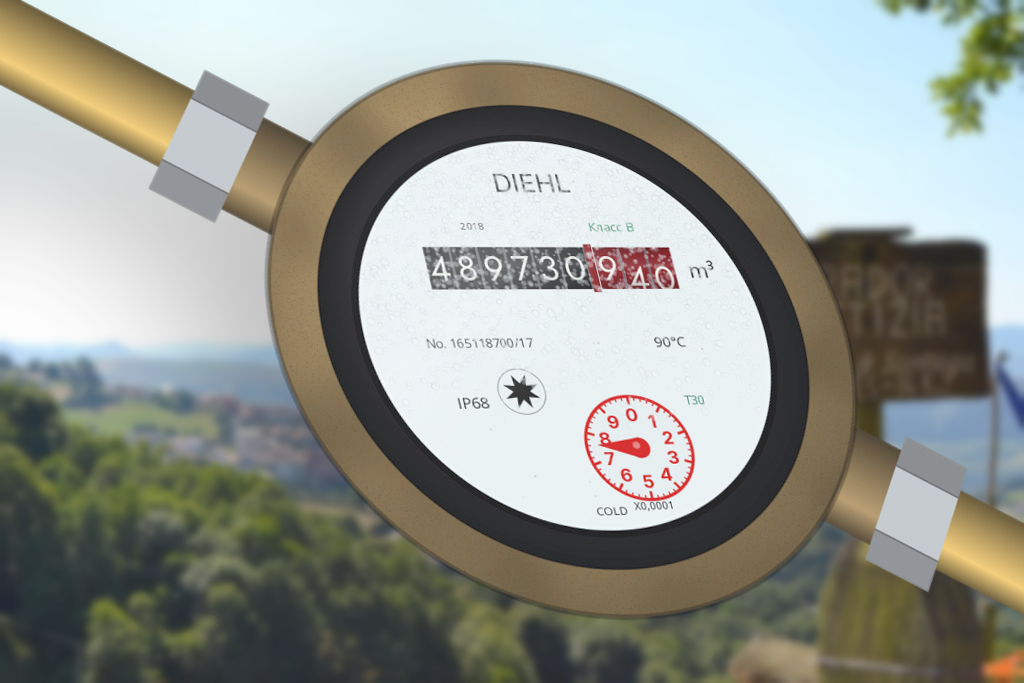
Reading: 489730.9397 m³
